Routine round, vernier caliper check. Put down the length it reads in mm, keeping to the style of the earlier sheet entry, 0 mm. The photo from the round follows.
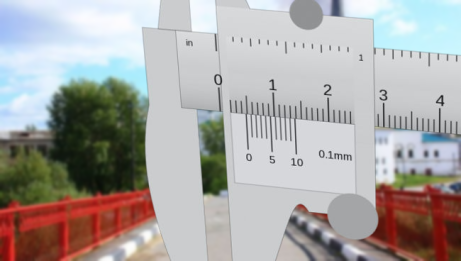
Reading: 4.8 mm
